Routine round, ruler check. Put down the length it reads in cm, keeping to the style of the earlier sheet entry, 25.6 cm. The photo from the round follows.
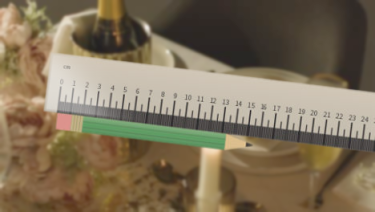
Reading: 15.5 cm
